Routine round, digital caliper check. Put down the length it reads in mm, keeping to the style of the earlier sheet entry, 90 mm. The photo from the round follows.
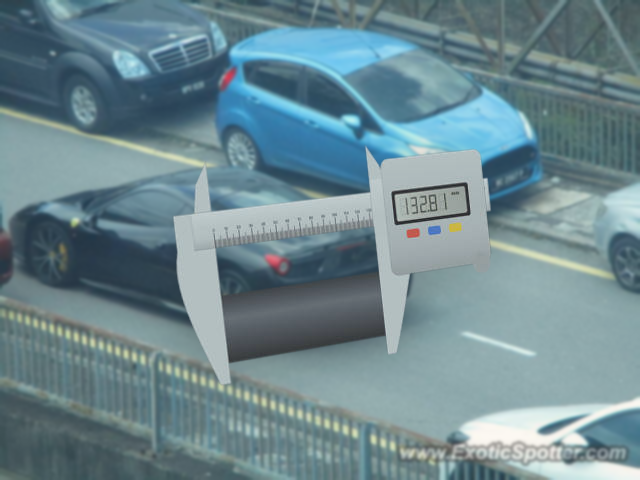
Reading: 132.81 mm
